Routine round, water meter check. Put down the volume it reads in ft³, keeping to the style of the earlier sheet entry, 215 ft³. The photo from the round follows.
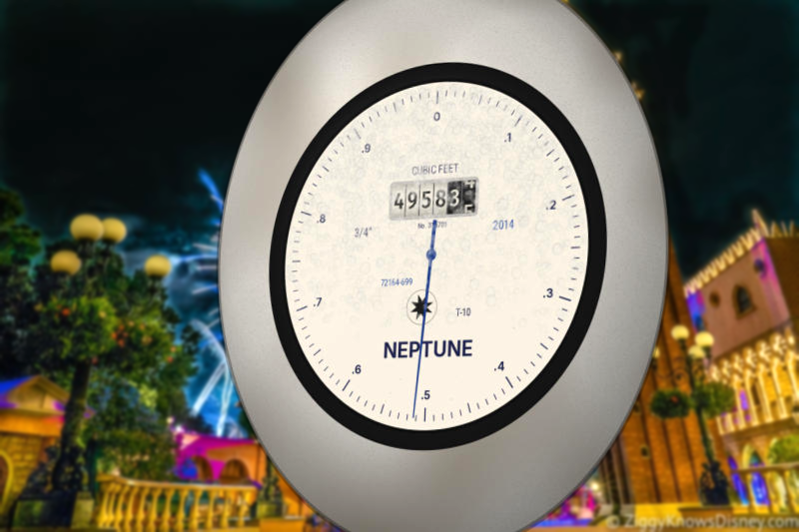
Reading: 495834.51 ft³
